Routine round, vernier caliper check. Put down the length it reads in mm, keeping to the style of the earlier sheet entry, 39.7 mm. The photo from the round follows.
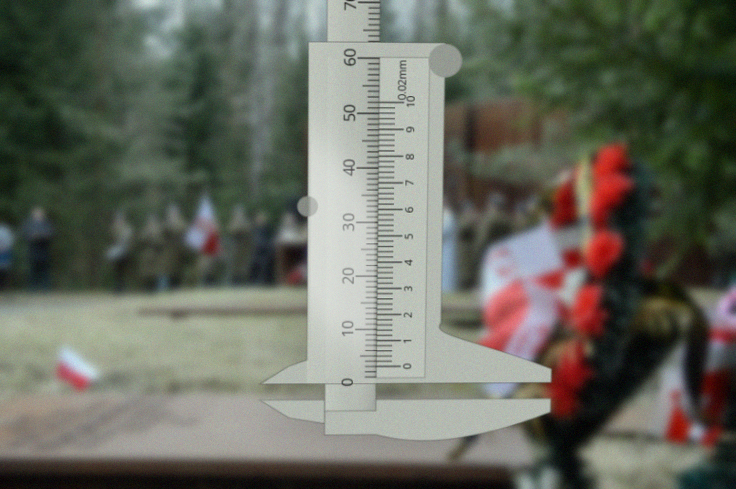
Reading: 3.0 mm
